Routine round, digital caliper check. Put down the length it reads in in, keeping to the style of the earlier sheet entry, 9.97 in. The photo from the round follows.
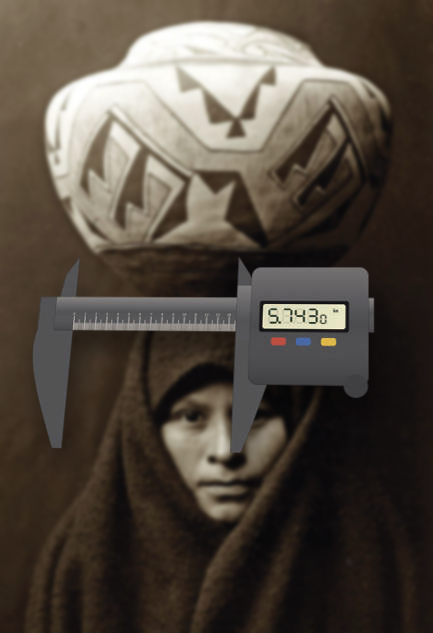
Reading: 5.7430 in
